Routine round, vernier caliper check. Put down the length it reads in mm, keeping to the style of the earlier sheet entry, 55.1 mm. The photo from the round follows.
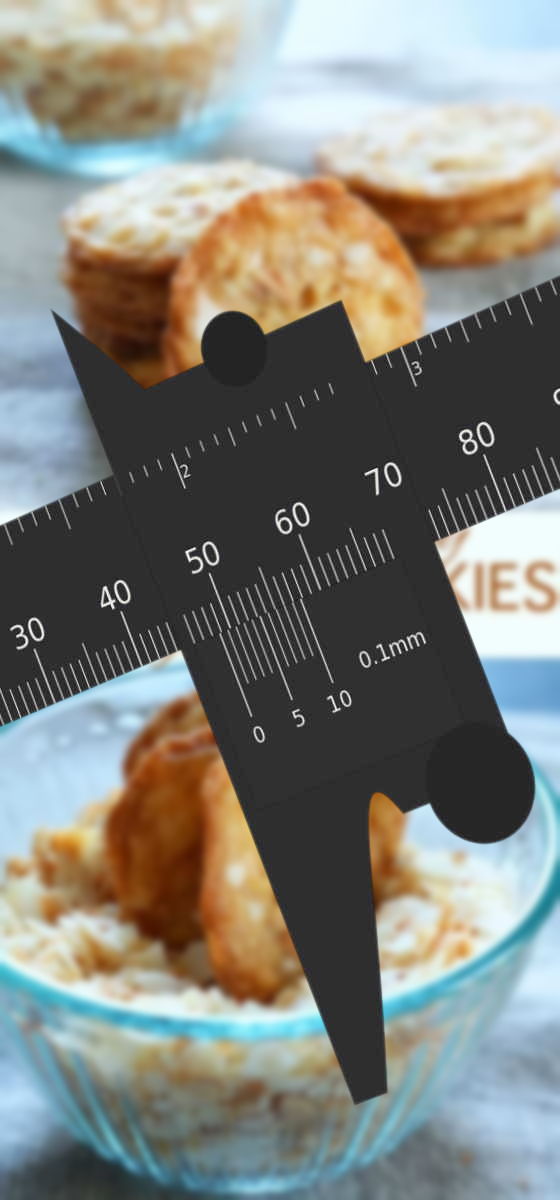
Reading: 48.8 mm
